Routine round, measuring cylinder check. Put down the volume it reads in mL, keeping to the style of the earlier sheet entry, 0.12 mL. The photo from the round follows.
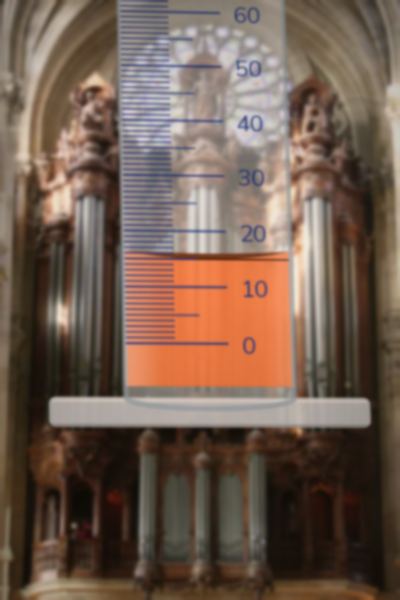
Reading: 15 mL
